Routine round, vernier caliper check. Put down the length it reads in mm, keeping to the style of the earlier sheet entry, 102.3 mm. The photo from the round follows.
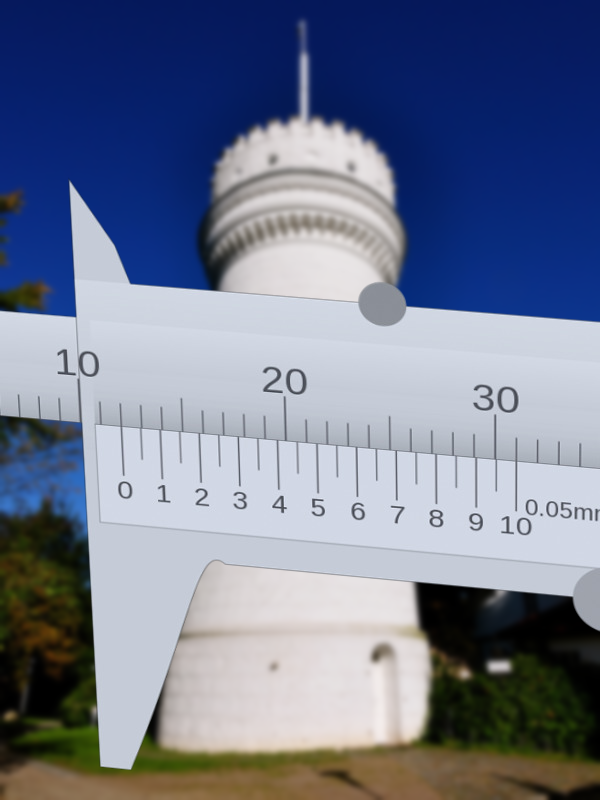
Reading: 12.0 mm
